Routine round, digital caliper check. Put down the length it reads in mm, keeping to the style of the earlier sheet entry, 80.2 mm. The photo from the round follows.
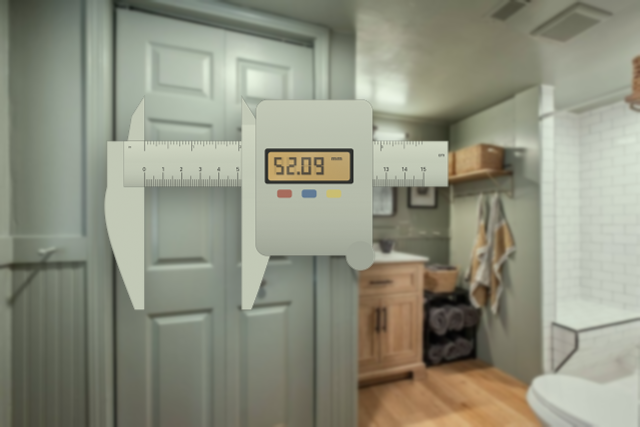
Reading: 52.09 mm
